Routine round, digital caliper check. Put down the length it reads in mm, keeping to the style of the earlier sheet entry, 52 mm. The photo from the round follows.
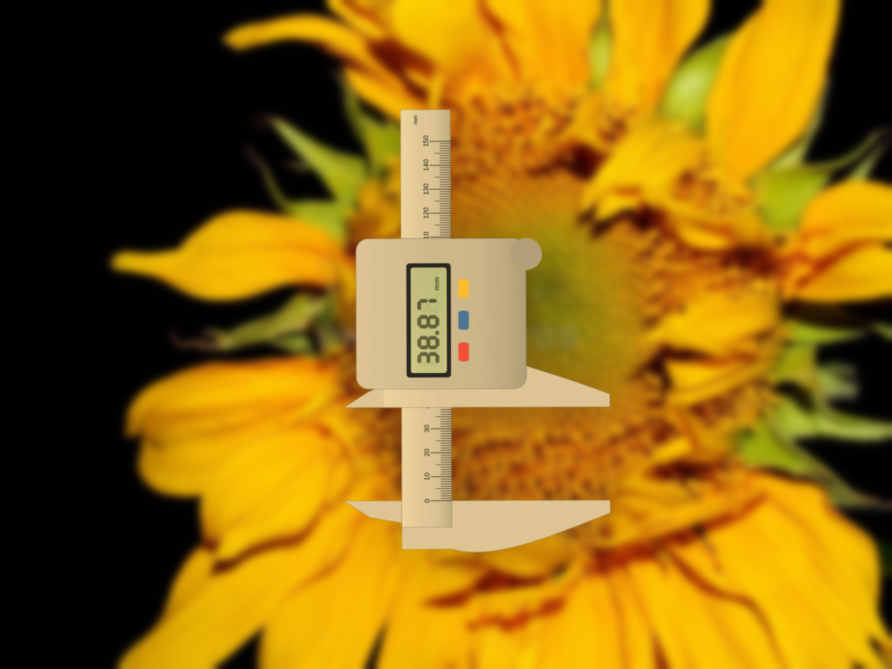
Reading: 38.87 mm
